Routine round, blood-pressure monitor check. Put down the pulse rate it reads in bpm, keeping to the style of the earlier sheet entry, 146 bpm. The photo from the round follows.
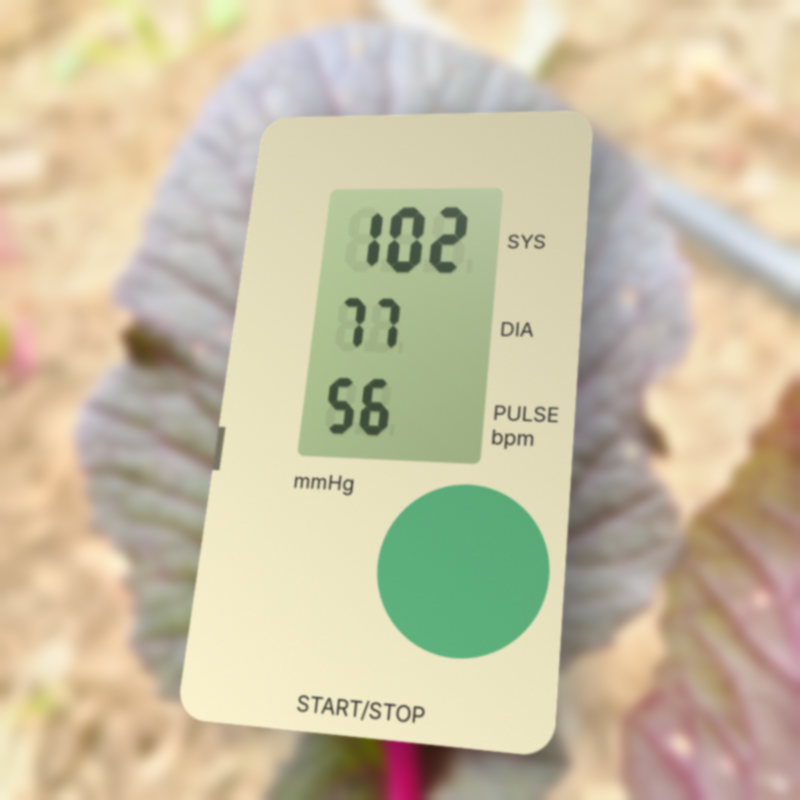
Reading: 56 bpm
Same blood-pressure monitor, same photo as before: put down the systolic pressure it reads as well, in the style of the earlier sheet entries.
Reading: 102 mmHg
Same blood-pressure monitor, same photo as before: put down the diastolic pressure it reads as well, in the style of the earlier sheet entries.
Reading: 77 mmHg
